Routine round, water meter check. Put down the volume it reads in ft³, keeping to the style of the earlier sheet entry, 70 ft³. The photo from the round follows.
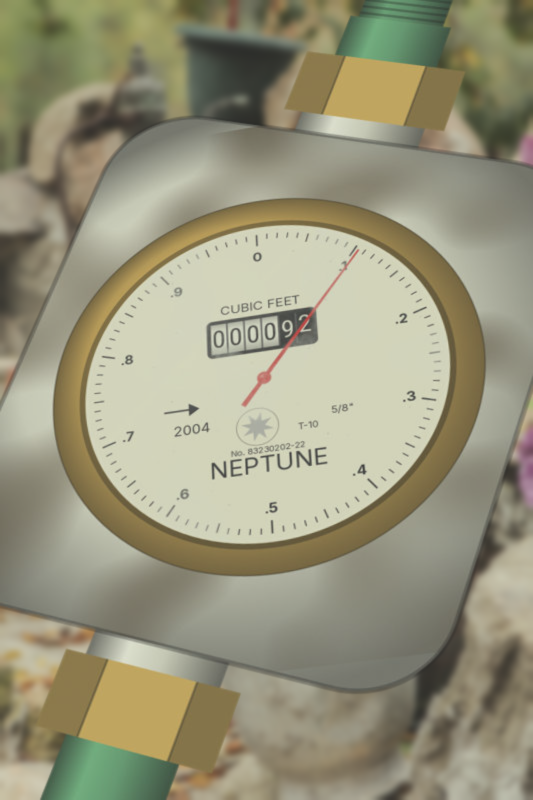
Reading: 92.10 ft³
